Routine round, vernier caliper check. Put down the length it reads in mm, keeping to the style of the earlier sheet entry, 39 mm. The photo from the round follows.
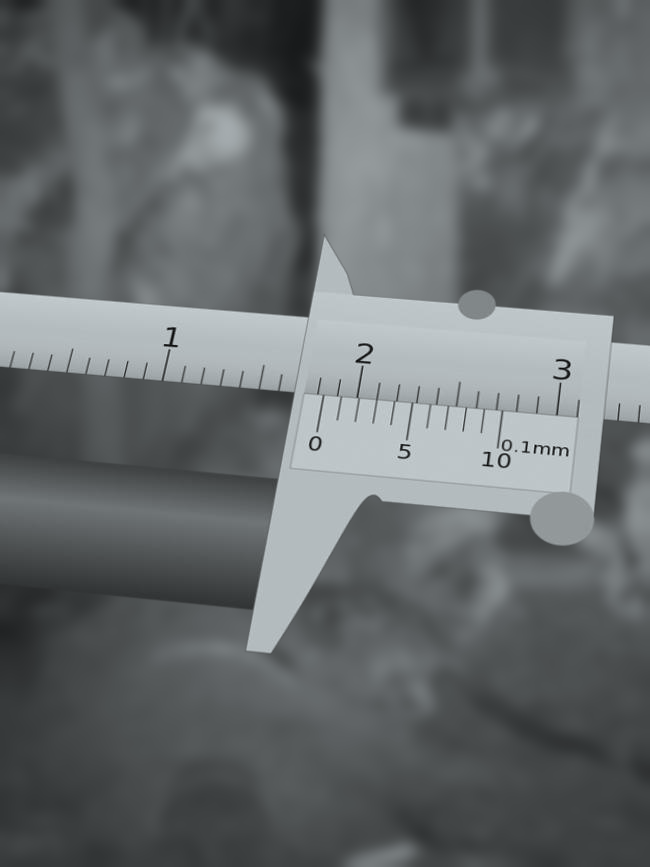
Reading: 18.3 mm
